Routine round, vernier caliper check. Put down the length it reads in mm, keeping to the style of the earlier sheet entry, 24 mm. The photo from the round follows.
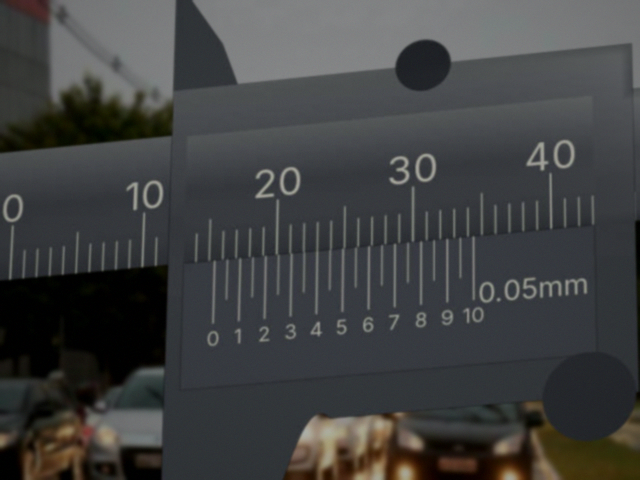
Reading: 15.4 mm
